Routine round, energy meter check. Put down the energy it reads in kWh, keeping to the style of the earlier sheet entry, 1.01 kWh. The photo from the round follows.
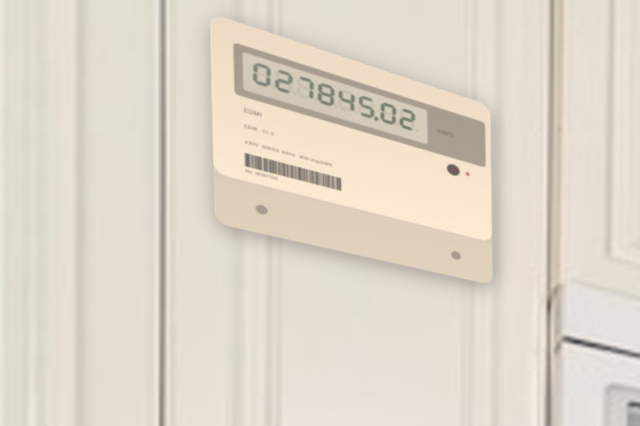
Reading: 27845.02 kWh
